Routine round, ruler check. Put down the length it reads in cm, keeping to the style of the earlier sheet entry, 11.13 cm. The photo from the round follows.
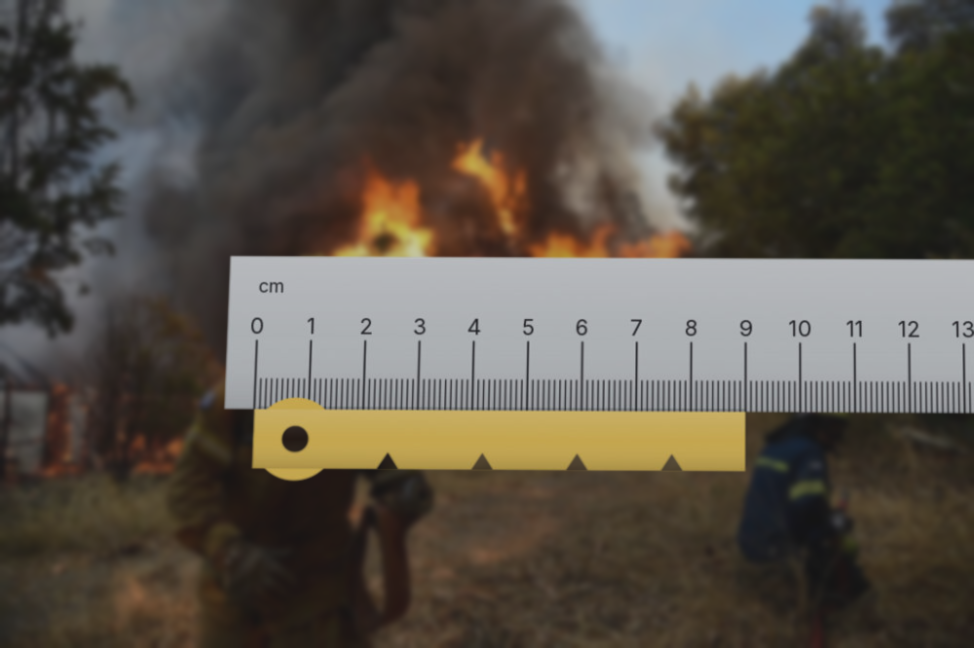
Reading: 9 cm
